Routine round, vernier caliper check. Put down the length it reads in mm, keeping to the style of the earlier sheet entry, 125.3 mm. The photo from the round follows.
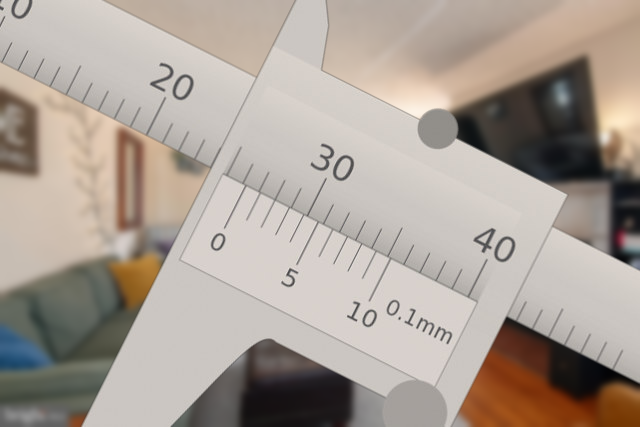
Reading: 26.2 mm
